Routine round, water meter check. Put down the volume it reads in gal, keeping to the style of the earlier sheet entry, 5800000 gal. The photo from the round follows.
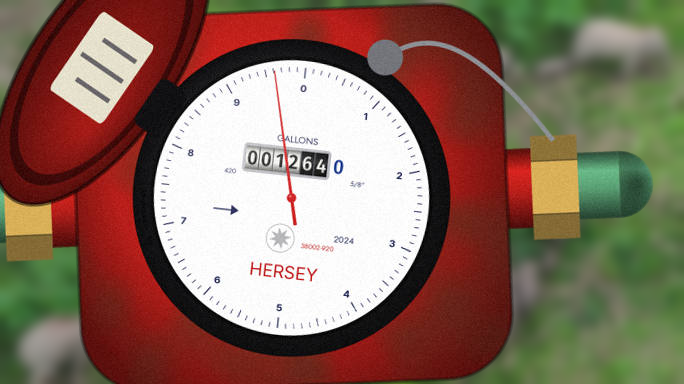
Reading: 12639.6 gal
